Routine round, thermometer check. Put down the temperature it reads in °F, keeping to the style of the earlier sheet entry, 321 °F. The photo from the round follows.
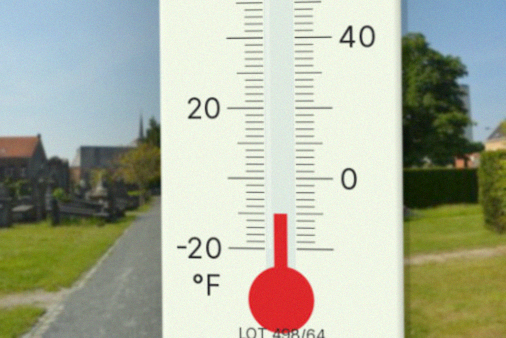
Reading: -10 °F
